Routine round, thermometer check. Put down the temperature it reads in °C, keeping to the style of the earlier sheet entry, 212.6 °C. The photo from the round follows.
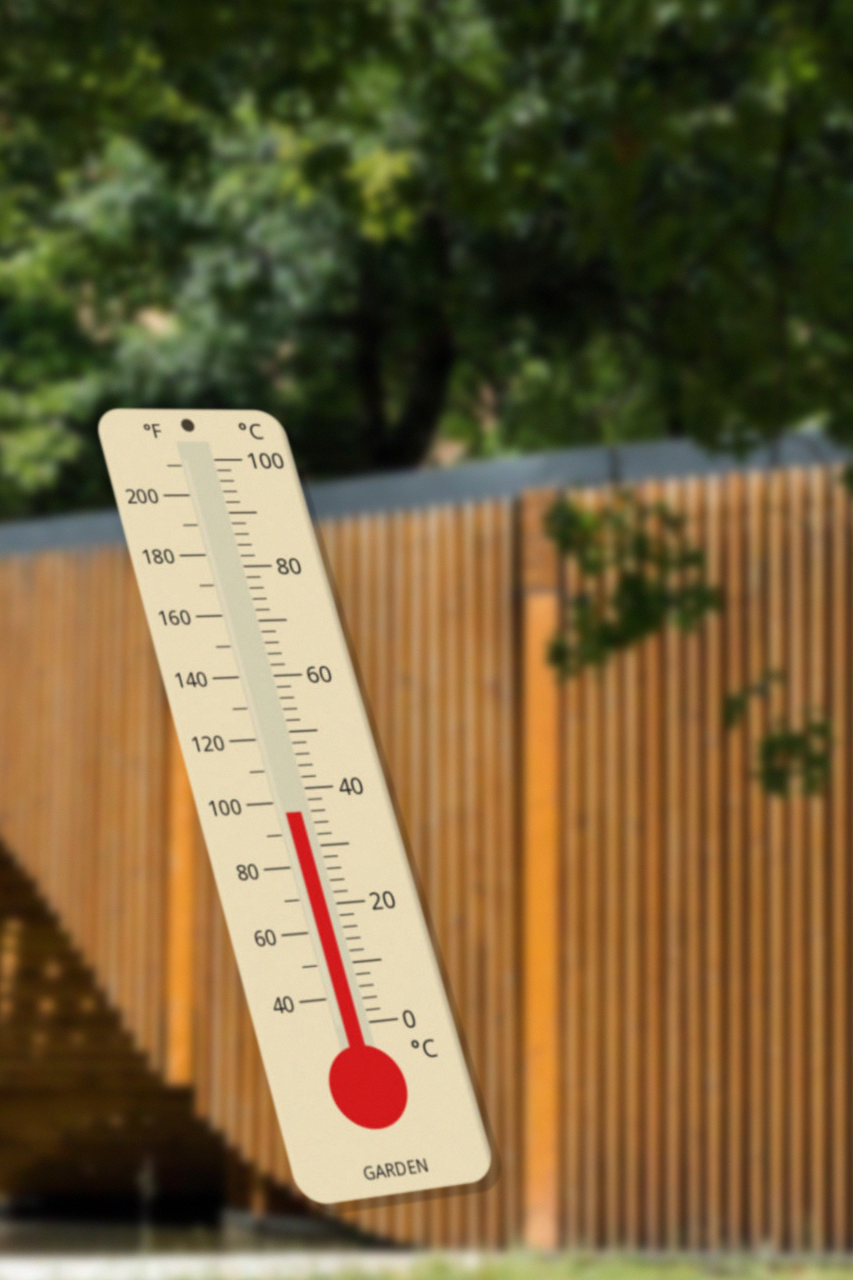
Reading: 36 °C
